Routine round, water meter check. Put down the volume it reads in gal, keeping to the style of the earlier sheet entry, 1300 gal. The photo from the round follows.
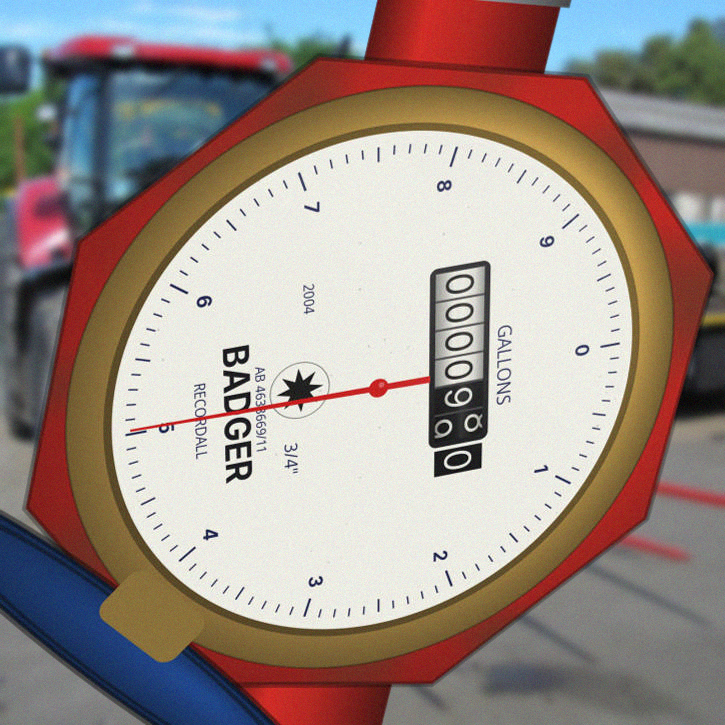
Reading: 985.0 gal
